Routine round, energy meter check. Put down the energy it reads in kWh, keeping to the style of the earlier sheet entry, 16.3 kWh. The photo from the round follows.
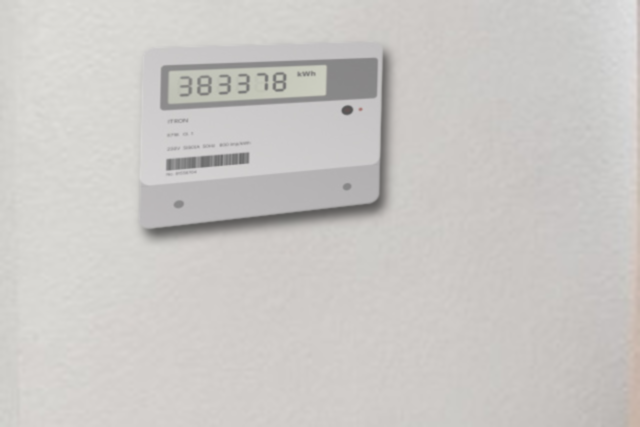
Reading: 383378 kWh
